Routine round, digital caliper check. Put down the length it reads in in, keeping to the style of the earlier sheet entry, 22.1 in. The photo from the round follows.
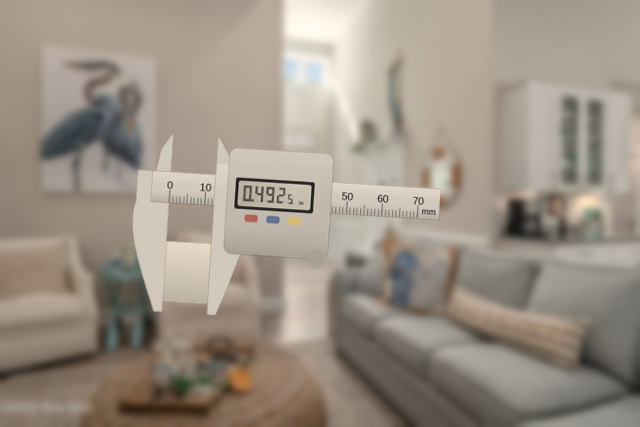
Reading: 0.4925 in
